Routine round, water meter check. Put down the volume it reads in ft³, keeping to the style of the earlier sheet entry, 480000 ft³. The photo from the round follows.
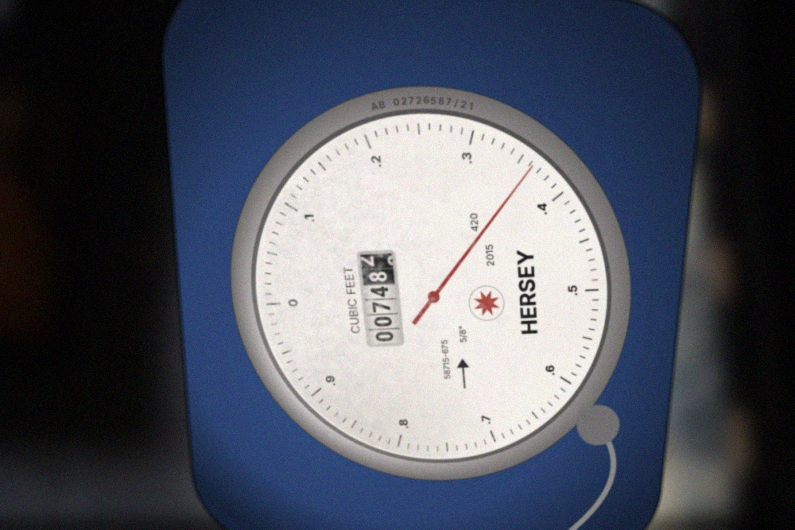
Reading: 7482.36 ft³
